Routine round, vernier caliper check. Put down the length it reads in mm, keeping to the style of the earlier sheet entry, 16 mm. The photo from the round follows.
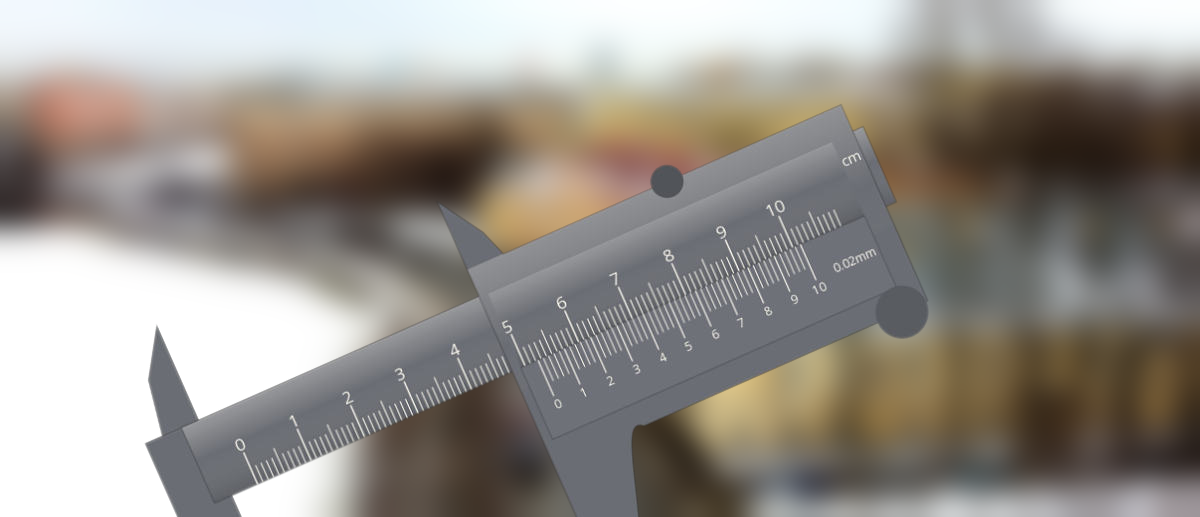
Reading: 52.4 mm
